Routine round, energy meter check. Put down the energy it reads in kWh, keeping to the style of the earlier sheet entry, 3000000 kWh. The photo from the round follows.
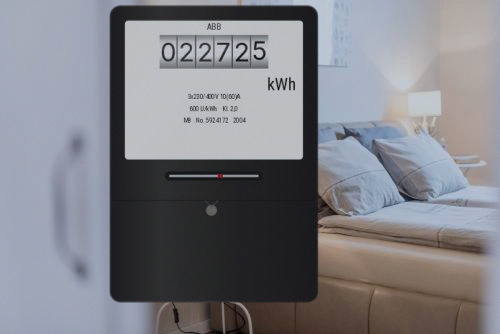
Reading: 22725 kWh
